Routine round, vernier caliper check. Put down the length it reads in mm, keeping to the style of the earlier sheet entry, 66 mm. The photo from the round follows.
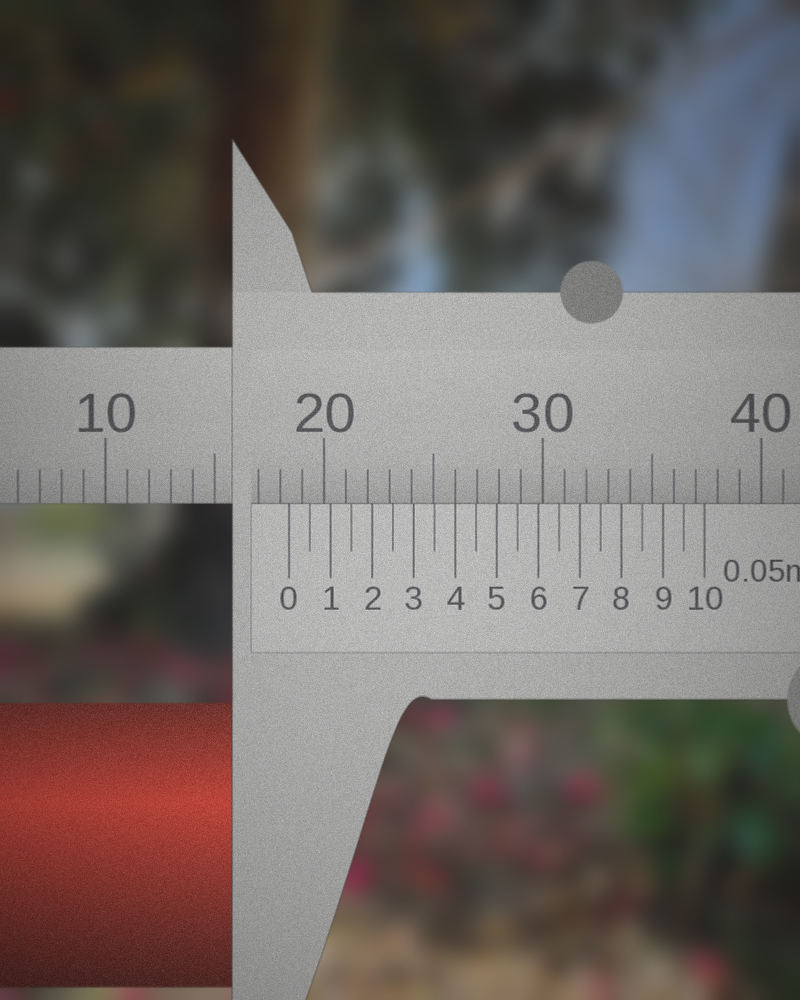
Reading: 18.4 mm
